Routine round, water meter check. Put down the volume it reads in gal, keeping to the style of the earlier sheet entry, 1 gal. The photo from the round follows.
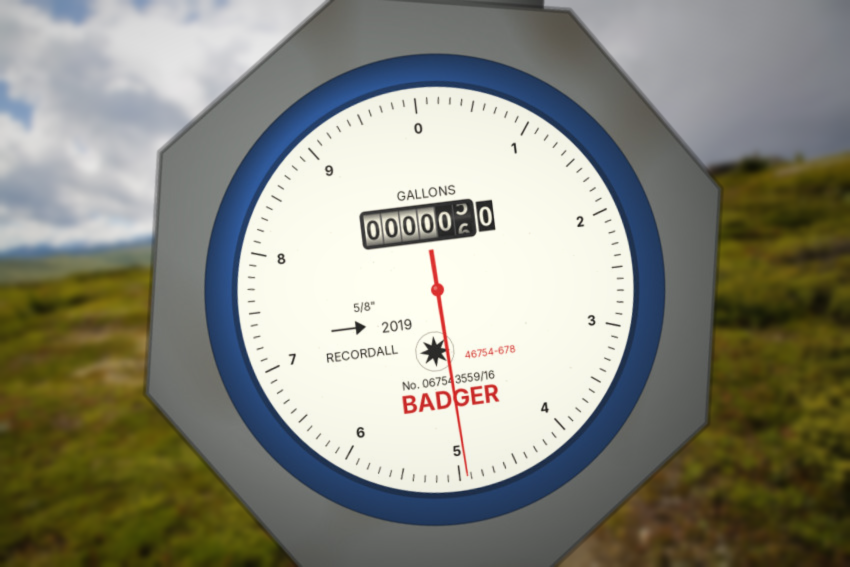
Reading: 54.9 gal
